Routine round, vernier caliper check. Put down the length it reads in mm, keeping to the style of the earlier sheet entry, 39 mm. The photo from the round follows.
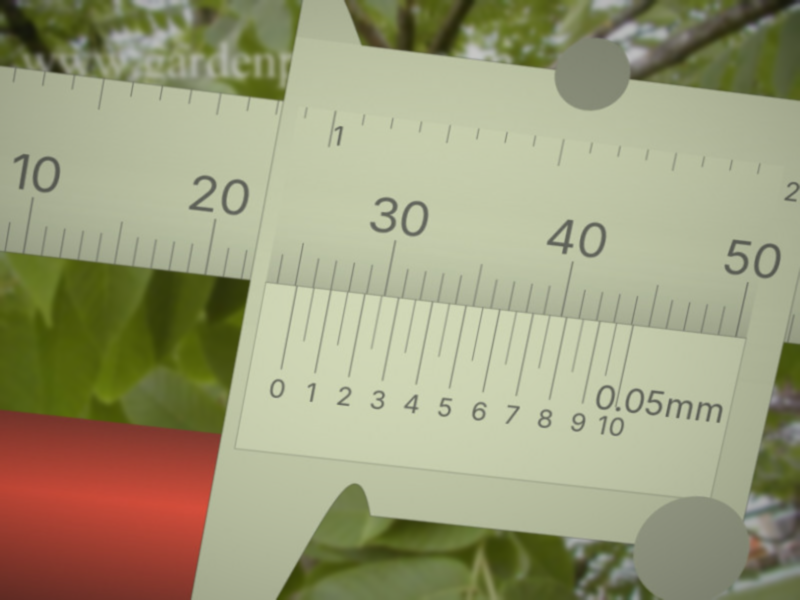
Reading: 25.1 mm
